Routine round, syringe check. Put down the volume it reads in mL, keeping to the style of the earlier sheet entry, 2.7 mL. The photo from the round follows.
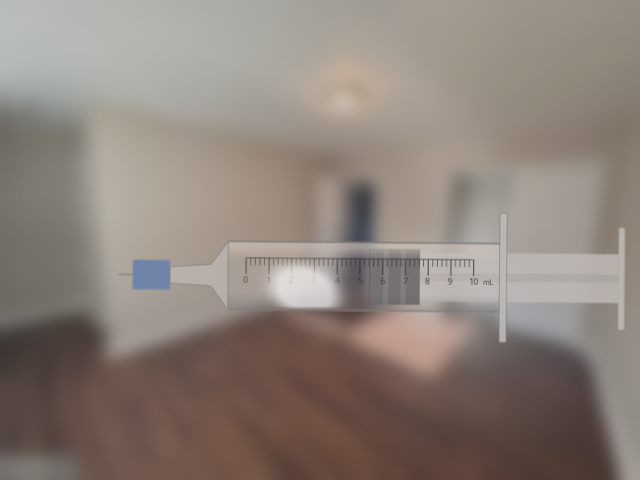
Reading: 5.4 mL
